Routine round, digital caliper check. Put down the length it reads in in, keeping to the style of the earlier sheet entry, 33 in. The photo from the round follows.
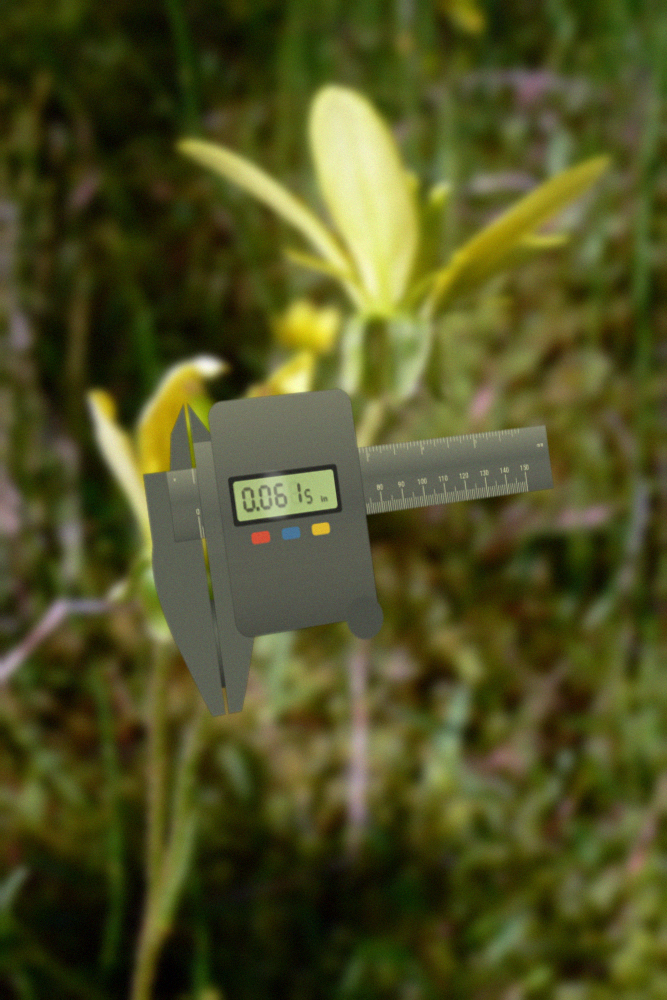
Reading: 0.0615 in
